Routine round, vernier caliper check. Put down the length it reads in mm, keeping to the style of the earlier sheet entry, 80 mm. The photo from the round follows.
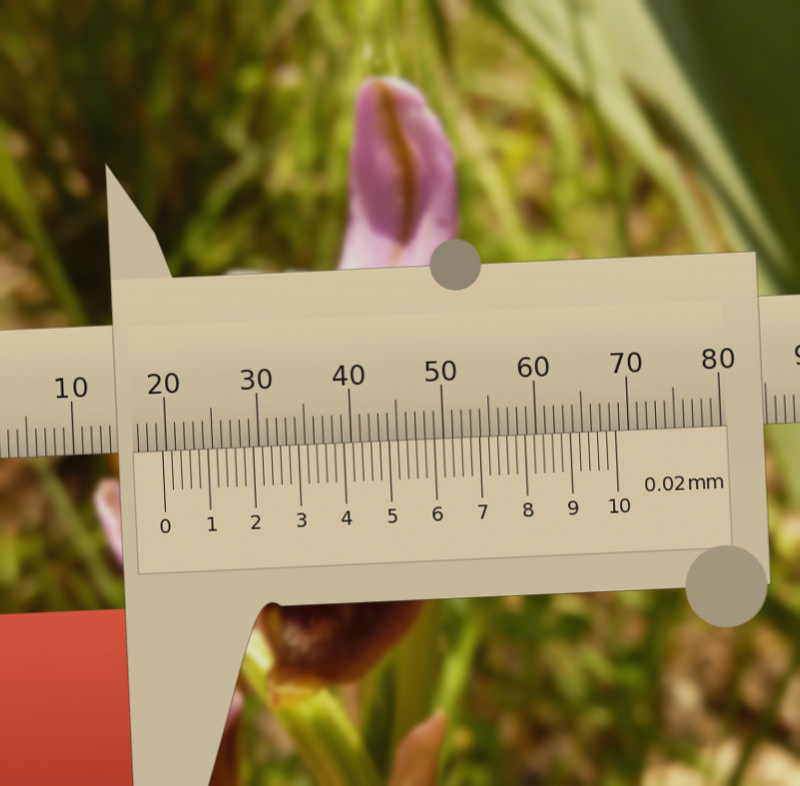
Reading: 19.6 mm
